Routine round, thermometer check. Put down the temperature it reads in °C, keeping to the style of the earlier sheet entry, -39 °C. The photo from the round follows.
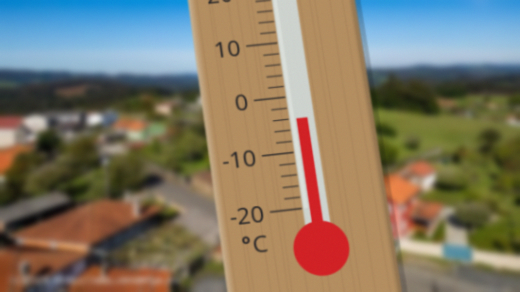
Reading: -4 °C
